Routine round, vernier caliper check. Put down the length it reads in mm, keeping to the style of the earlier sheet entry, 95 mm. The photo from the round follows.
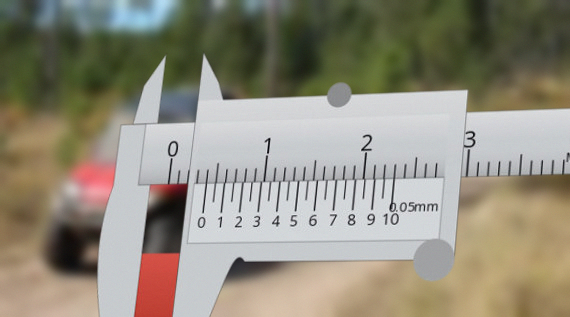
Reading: 4.0 mm
